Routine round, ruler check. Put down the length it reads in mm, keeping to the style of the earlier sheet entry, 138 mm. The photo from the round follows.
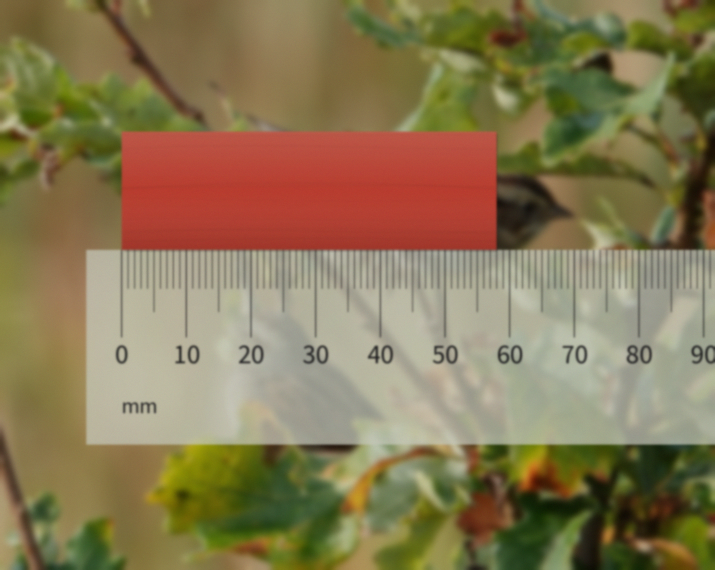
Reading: 58 mm
